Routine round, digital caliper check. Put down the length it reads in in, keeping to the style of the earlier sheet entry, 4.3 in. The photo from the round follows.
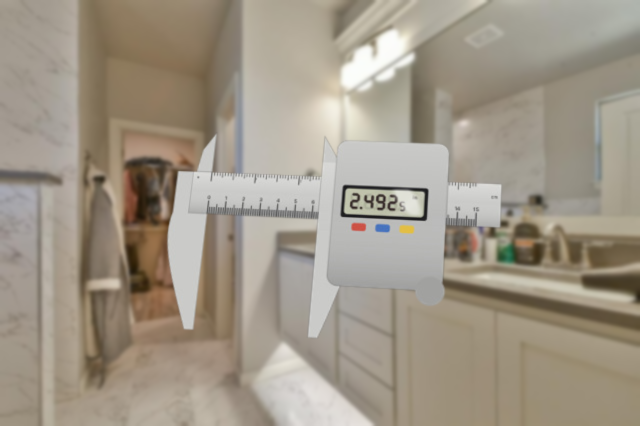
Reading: 2.4925 in
